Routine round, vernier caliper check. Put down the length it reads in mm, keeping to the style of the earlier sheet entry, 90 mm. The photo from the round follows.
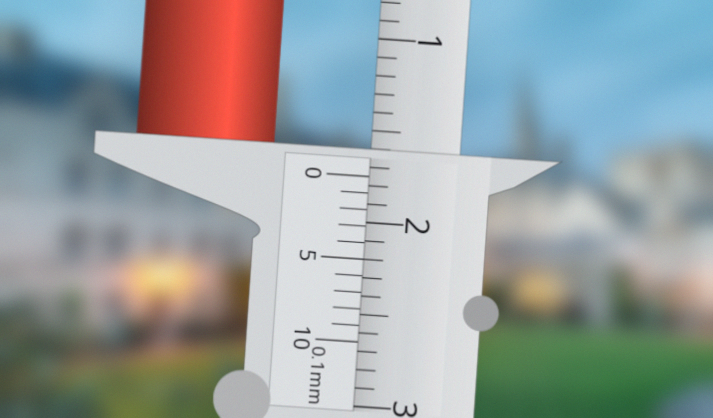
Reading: 17.5 mm
